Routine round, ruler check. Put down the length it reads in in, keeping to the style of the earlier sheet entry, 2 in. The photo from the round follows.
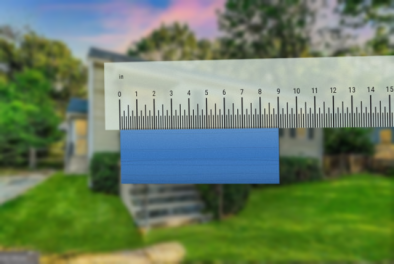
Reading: 9 in
